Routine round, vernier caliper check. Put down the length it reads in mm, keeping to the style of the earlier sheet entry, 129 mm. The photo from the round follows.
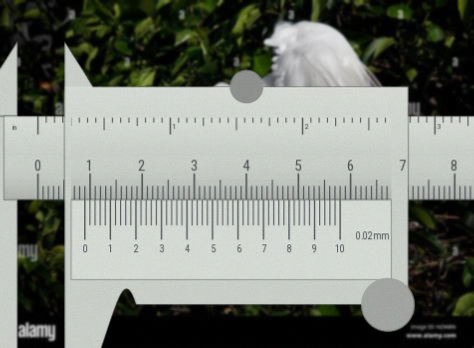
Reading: 9.0 mm
